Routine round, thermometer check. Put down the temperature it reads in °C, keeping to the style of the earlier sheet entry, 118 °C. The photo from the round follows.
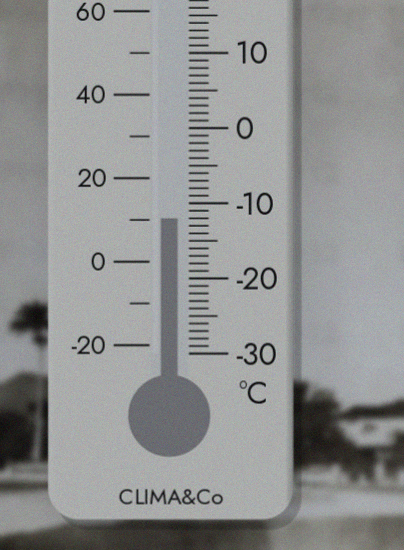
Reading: -12 °C
